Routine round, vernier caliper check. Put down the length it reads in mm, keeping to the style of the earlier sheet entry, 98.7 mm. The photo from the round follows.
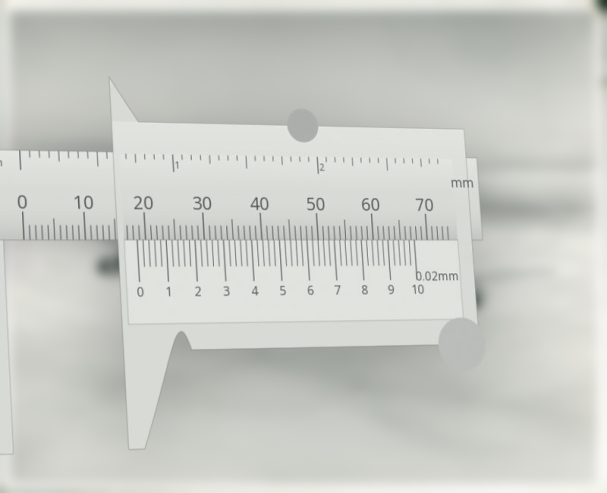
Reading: 18.6 mm
